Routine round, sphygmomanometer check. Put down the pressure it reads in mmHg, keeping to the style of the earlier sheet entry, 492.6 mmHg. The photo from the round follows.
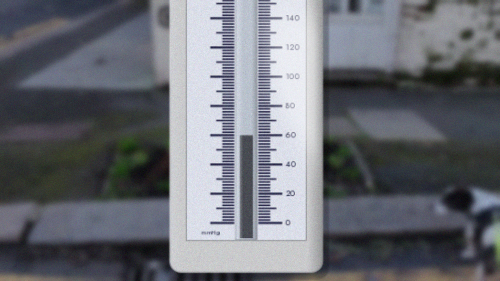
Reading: 60 mmHg
